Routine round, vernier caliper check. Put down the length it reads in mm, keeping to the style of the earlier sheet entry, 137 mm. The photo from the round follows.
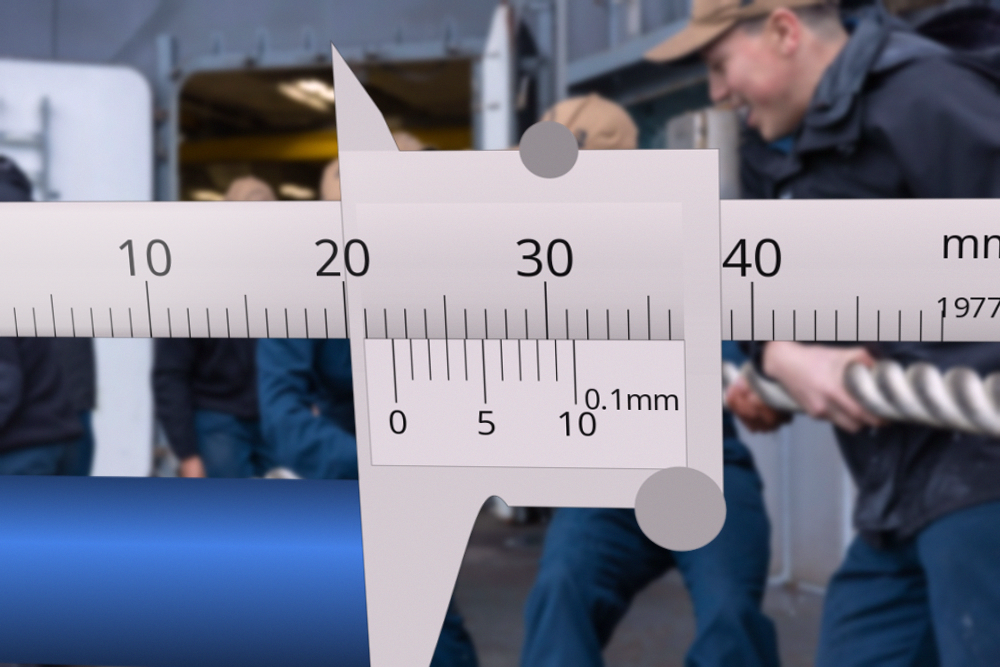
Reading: 22.3 mm
